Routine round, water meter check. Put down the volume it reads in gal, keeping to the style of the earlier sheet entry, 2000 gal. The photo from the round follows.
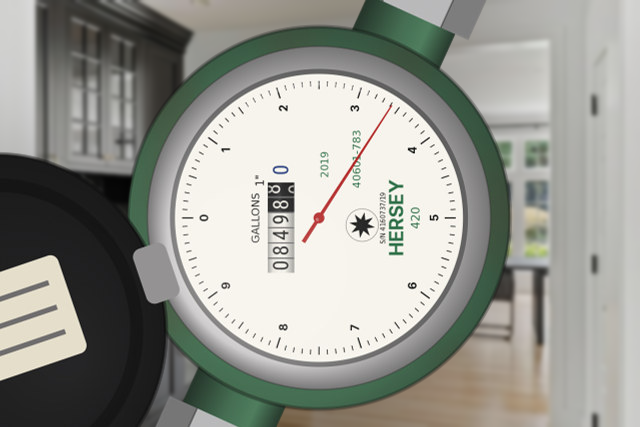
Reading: 849883.4 gal
